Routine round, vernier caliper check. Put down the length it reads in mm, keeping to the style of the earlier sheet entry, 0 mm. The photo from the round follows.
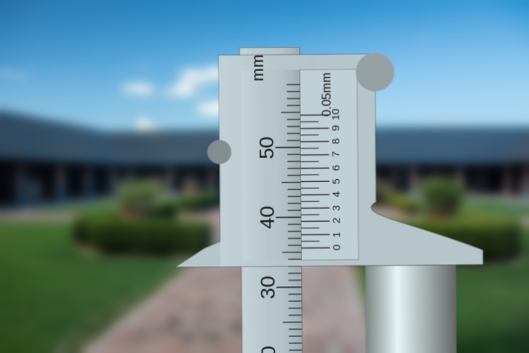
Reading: 35.6 mm
